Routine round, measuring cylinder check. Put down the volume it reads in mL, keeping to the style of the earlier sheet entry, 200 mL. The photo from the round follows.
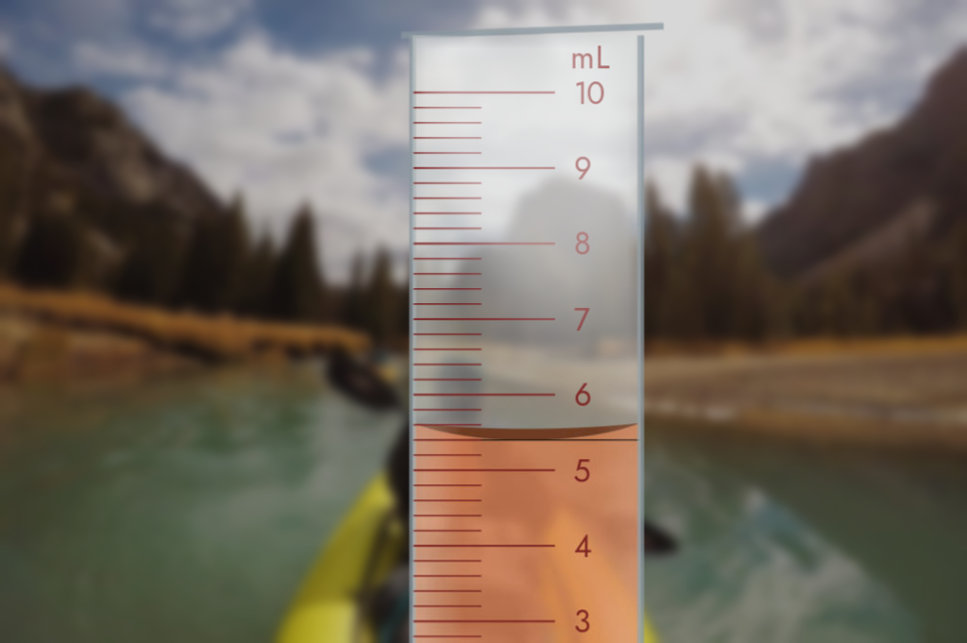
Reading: 5.4 mL
